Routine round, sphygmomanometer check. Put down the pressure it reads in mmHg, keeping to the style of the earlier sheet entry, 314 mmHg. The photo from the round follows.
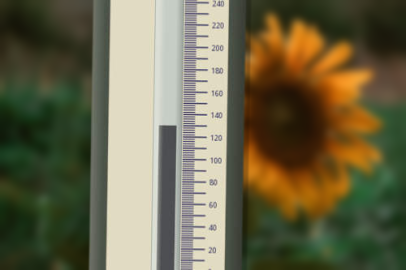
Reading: 130 mmHg
